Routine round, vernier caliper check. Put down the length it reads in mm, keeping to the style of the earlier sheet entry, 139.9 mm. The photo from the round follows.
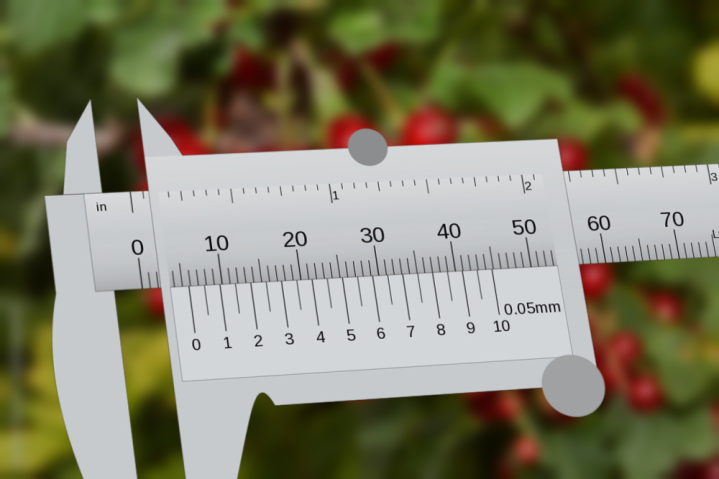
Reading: 5.8 mm
